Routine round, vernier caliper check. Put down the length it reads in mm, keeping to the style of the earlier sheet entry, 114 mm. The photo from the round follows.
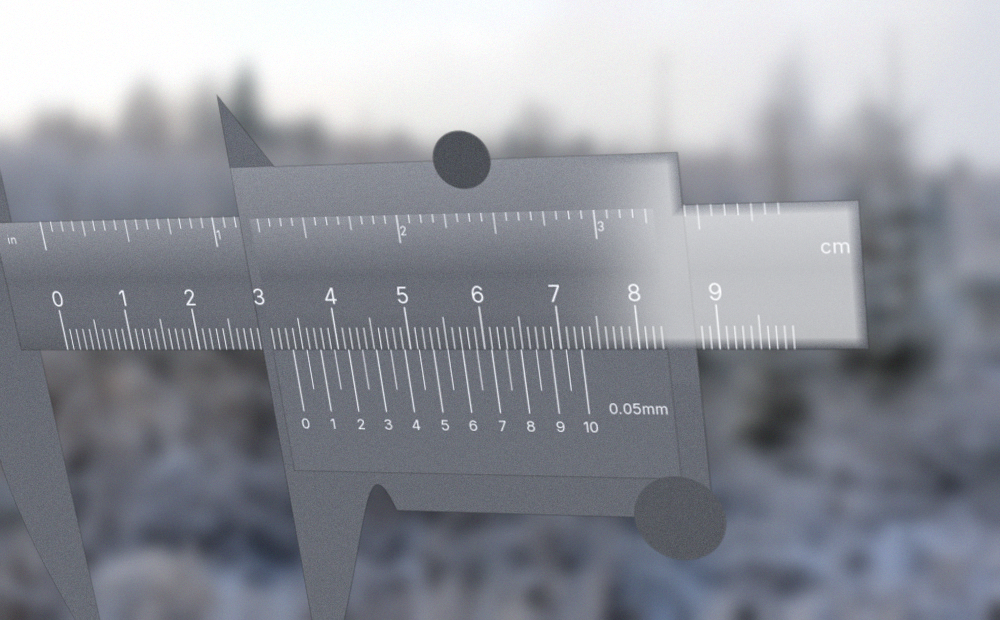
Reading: 33.6 mm
